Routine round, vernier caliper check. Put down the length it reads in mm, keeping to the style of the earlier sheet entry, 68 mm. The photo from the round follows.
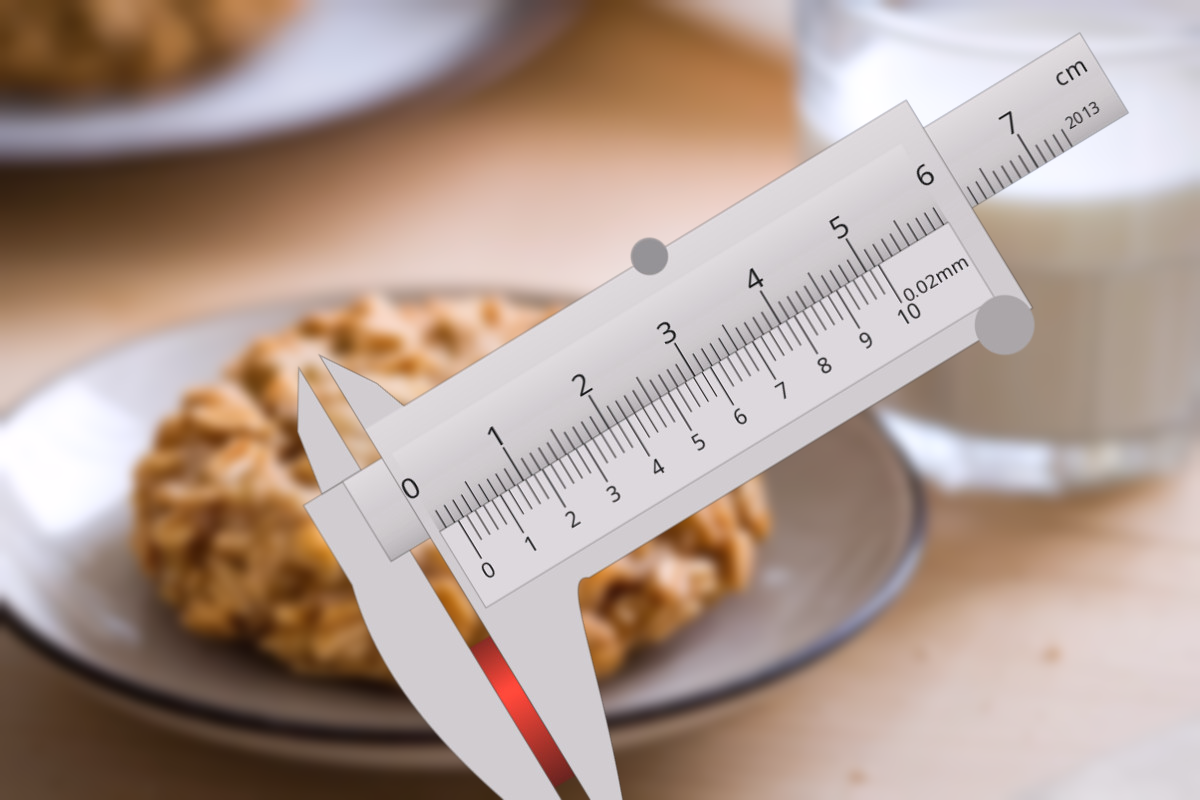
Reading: 2.4 mm
